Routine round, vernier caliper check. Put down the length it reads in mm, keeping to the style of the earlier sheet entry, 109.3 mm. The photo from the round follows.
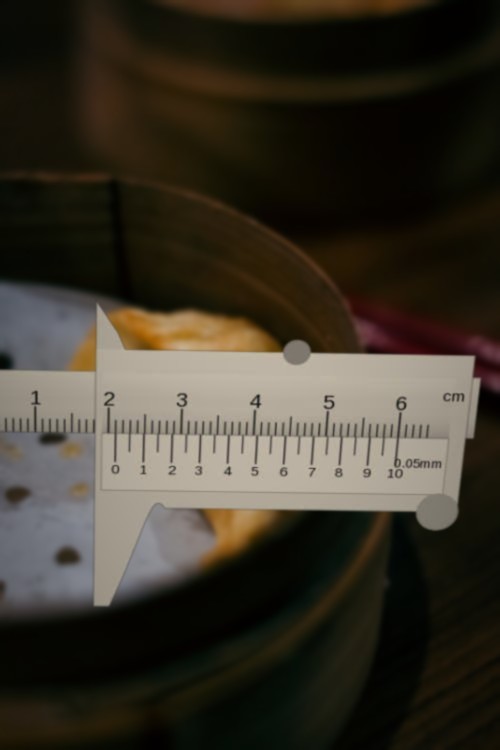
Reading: 21.0 mm
